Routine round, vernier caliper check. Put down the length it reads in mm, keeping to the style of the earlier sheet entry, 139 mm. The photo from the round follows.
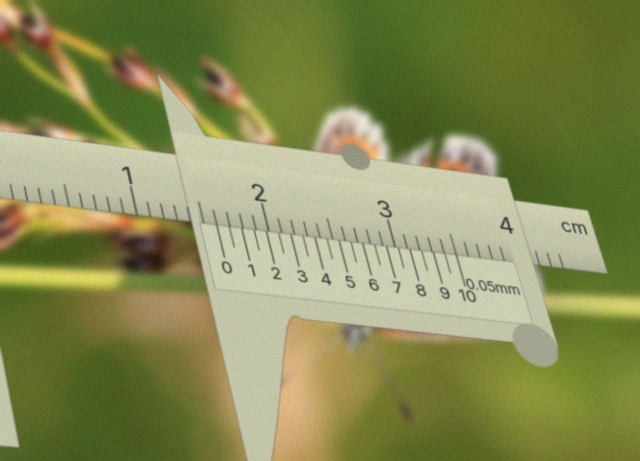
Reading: 16.0 mm
